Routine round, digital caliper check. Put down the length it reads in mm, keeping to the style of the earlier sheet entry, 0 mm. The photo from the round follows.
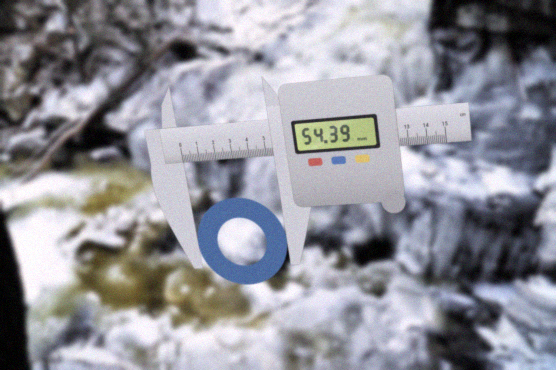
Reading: 54.39 mm
